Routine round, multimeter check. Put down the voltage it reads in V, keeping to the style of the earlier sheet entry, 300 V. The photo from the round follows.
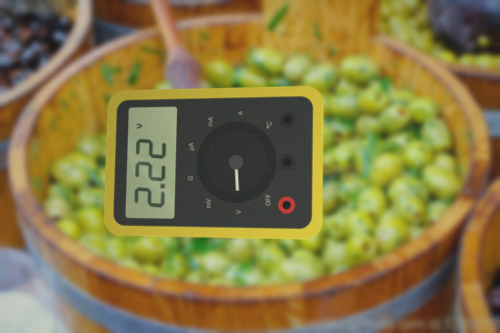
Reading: 2.22 V
